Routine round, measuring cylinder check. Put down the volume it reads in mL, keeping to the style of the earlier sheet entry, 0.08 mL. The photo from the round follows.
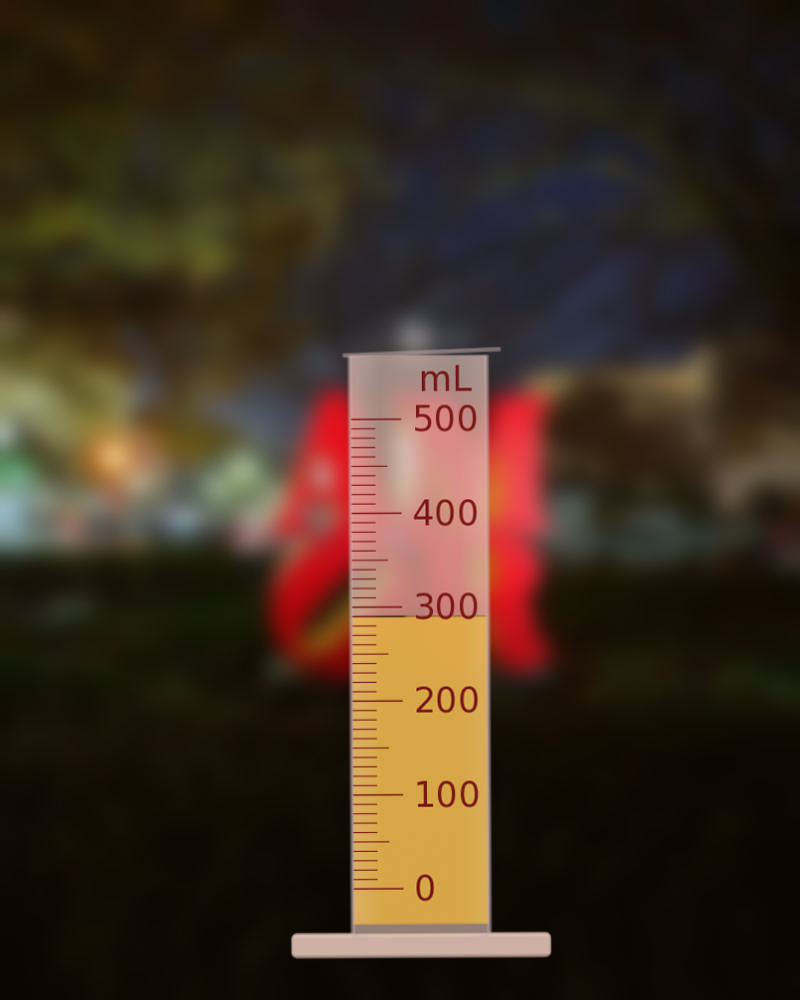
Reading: 290 mL
